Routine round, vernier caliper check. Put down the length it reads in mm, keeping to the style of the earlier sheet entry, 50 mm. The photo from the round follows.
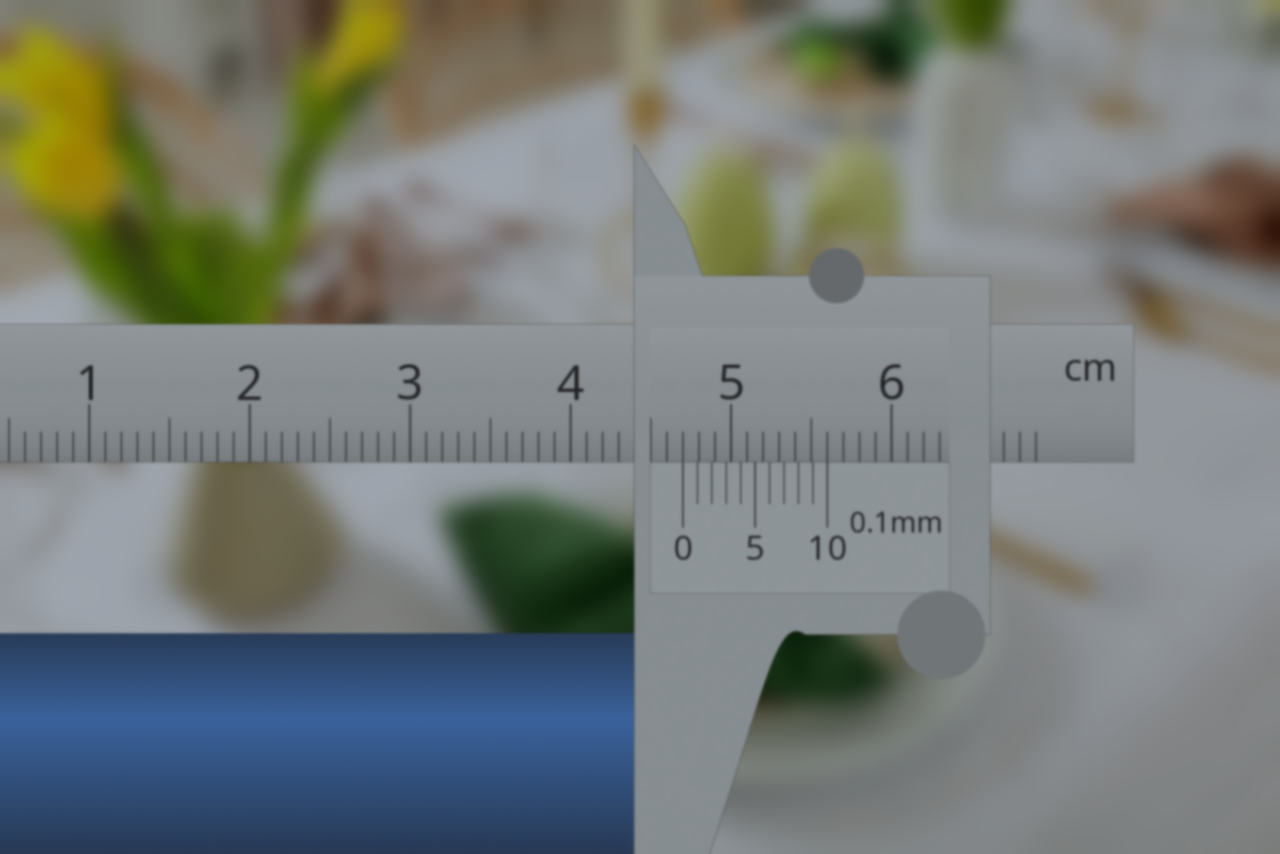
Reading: 47.0 mm
